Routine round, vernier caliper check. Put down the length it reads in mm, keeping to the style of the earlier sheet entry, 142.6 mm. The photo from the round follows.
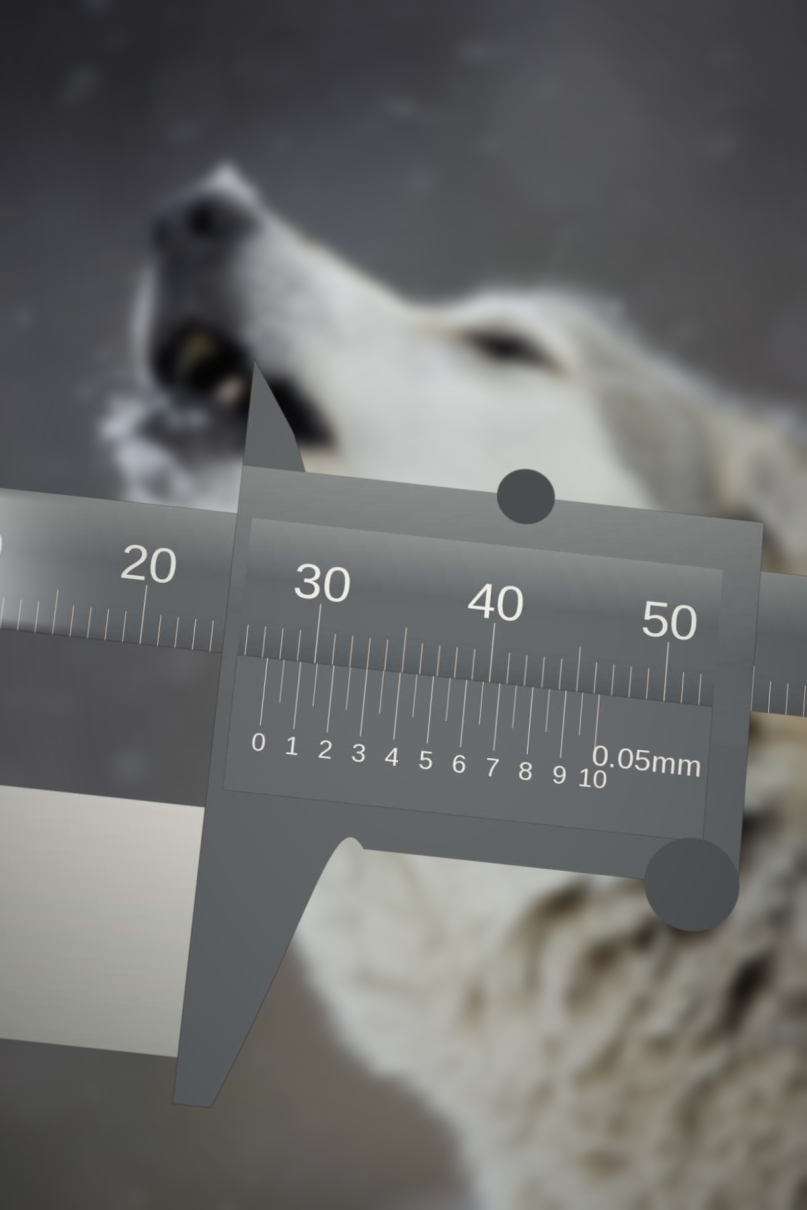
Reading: 27.3 mm
